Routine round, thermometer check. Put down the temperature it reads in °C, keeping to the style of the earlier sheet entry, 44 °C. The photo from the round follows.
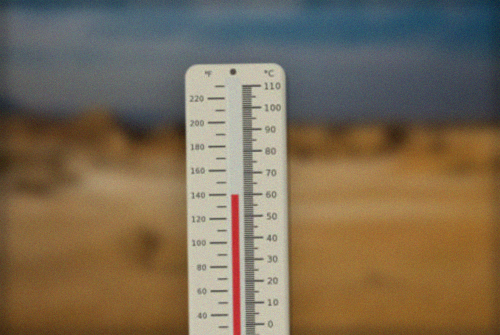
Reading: 60 °C
